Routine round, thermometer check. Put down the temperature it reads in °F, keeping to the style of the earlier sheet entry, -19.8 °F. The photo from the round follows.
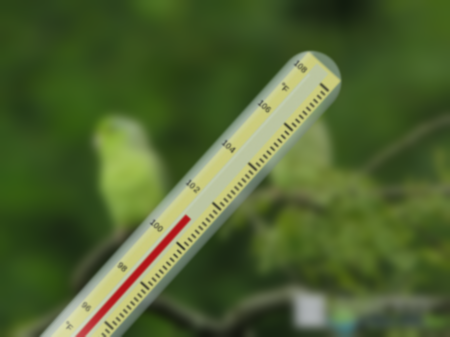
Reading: 101 °F
